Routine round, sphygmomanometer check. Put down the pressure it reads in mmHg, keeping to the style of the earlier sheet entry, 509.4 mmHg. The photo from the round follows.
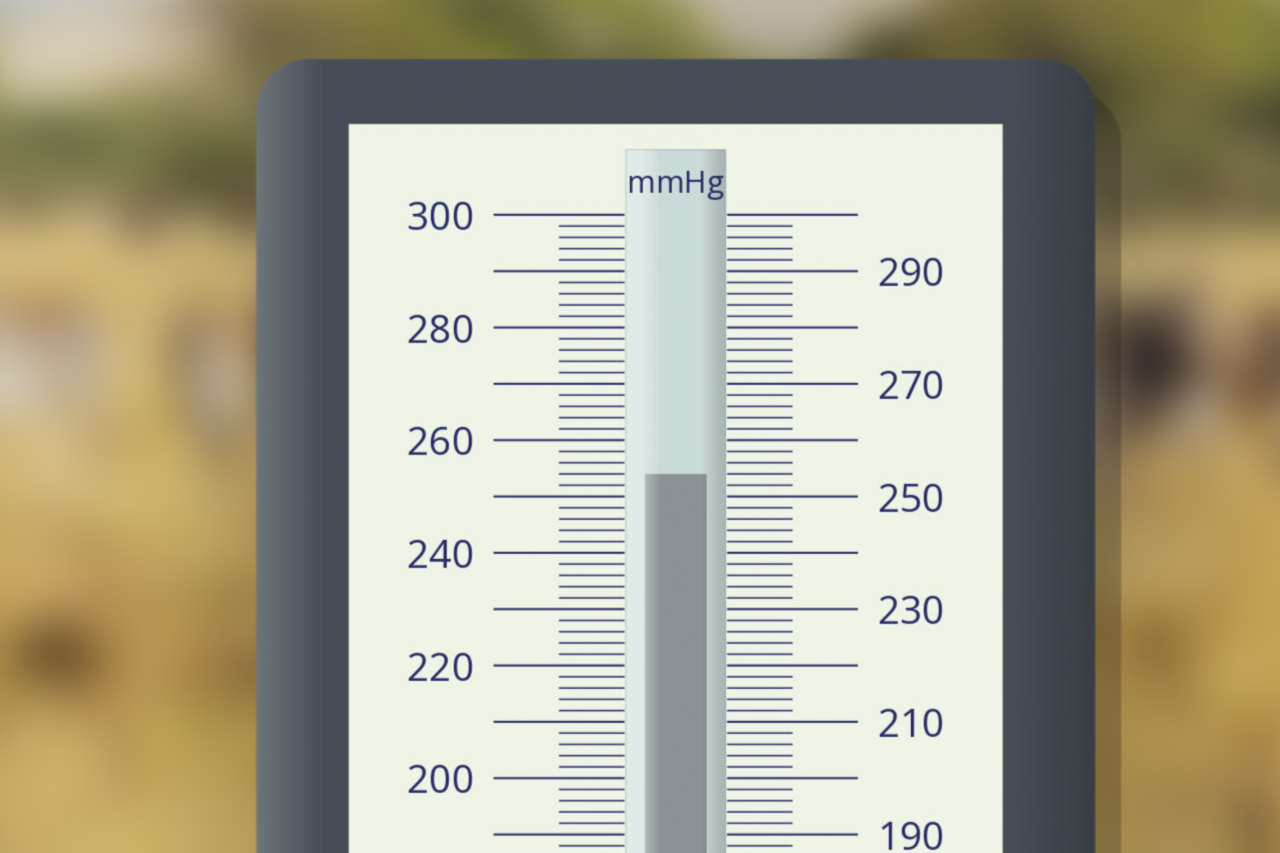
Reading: 254 mmHg
